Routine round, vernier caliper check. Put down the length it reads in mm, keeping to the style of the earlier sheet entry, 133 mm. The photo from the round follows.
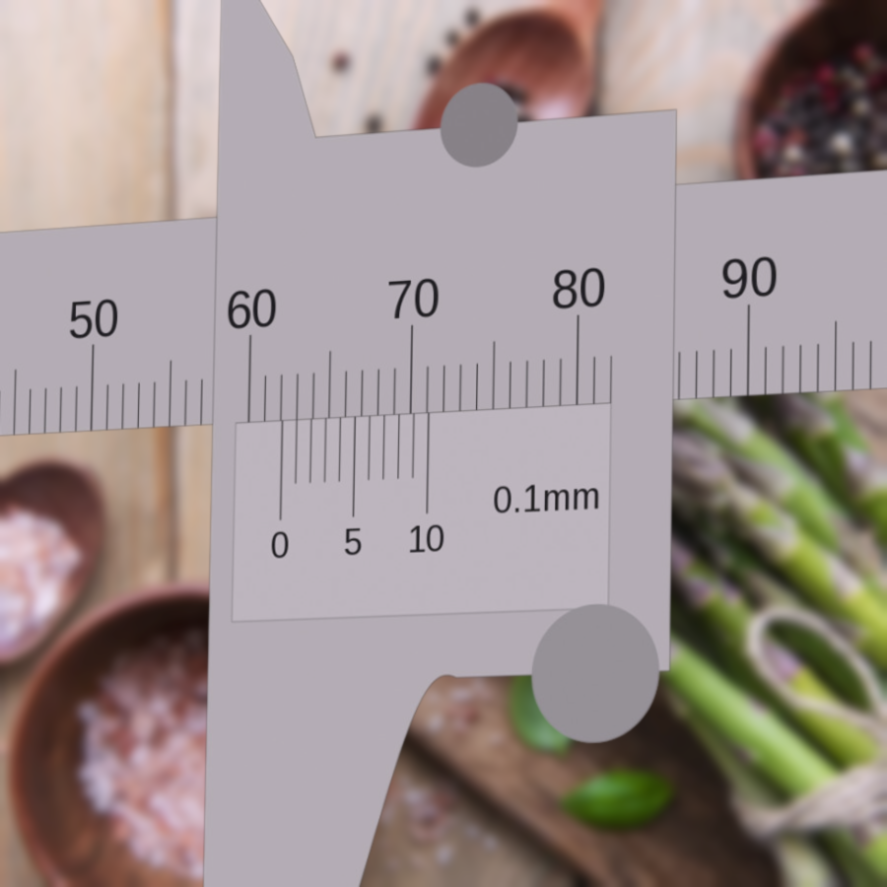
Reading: 62.1 mm
